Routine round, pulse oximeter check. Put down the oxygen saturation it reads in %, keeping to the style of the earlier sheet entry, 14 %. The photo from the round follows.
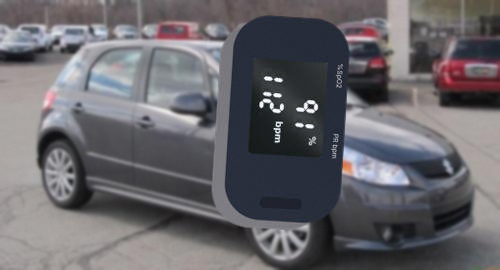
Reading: 91 %
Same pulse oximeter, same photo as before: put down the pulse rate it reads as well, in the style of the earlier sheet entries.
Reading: 112 bpm
